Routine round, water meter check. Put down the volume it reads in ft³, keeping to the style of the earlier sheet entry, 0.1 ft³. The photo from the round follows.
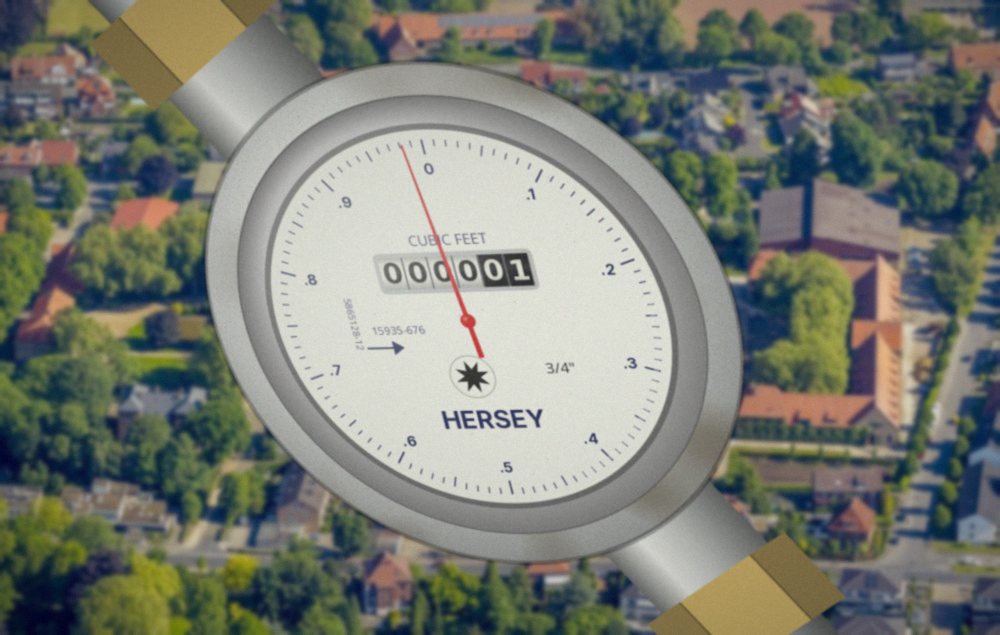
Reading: 0.98 ft³
